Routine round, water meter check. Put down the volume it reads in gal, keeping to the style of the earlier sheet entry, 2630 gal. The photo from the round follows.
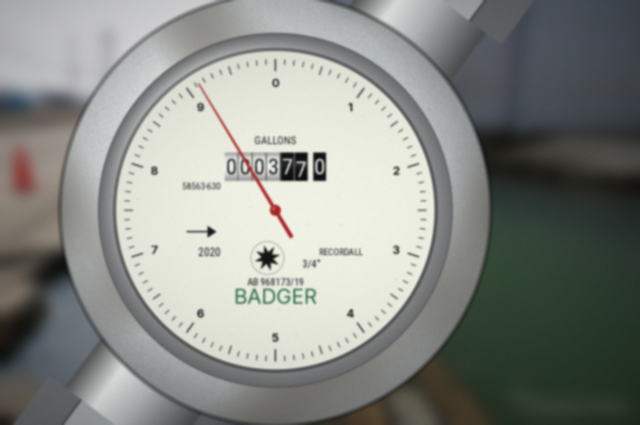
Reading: 3769.1 gal
